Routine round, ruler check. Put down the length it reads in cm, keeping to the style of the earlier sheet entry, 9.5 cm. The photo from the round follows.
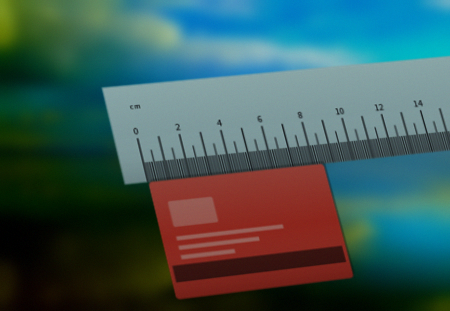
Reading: 8.5 cm
